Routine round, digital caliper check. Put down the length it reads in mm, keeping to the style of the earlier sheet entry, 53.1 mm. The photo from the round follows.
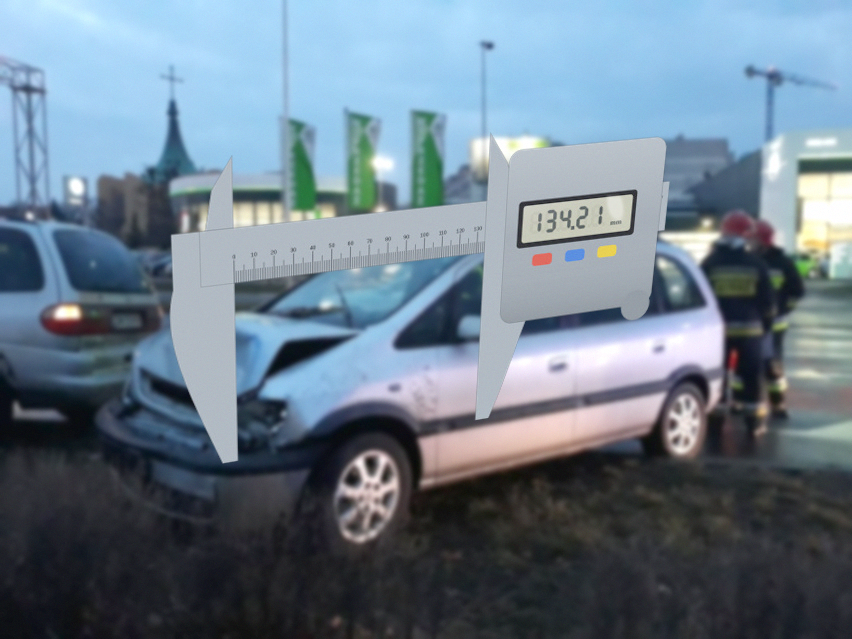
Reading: 134.21 mm
